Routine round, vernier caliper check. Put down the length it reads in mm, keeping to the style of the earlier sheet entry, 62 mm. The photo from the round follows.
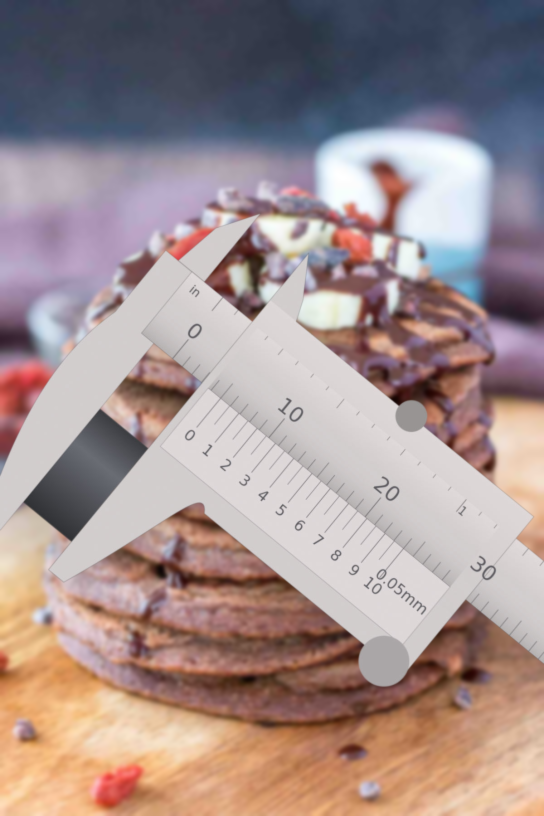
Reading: 5.0 mm
